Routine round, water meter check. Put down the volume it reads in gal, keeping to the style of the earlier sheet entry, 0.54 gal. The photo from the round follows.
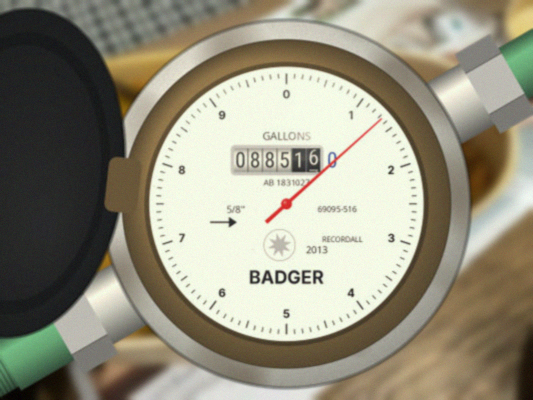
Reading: 885161.3 gal
